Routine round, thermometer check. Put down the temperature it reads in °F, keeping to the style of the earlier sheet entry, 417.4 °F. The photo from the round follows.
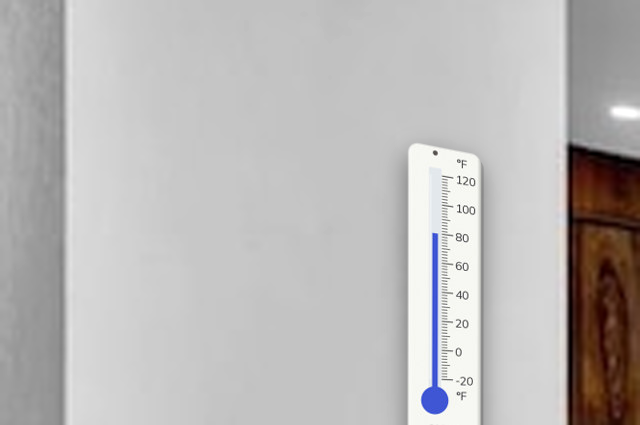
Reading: 80 °F
